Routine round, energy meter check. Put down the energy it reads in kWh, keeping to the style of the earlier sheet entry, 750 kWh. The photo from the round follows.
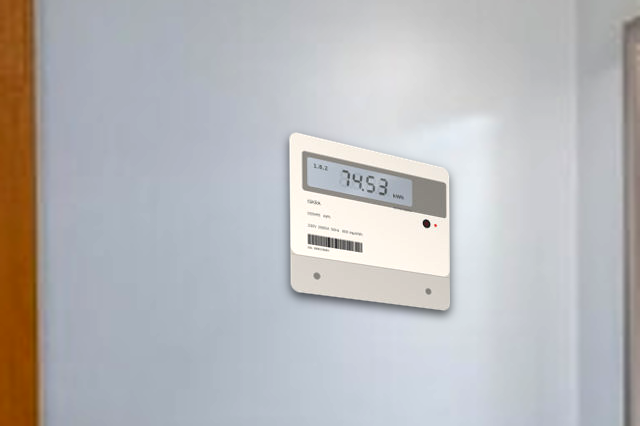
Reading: 74.53 kWh
